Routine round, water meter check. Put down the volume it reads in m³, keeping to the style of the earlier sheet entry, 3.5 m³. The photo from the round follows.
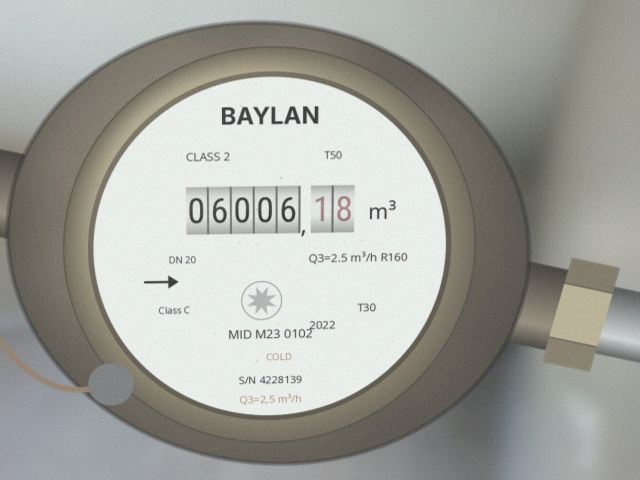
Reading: 6006.18 m³
